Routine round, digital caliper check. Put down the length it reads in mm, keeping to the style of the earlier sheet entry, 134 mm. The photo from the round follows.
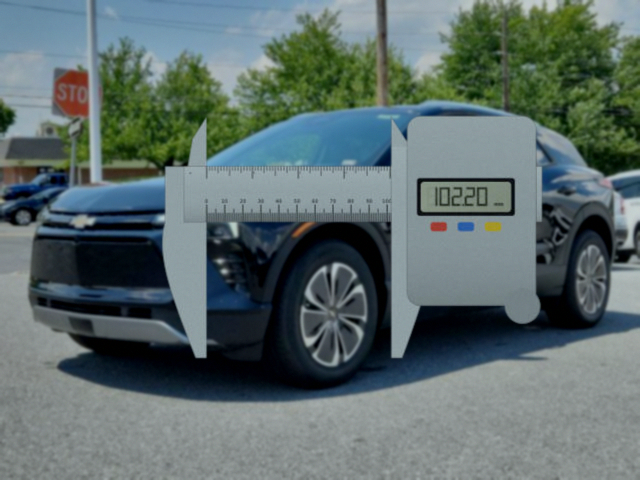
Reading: 102.20 mm
